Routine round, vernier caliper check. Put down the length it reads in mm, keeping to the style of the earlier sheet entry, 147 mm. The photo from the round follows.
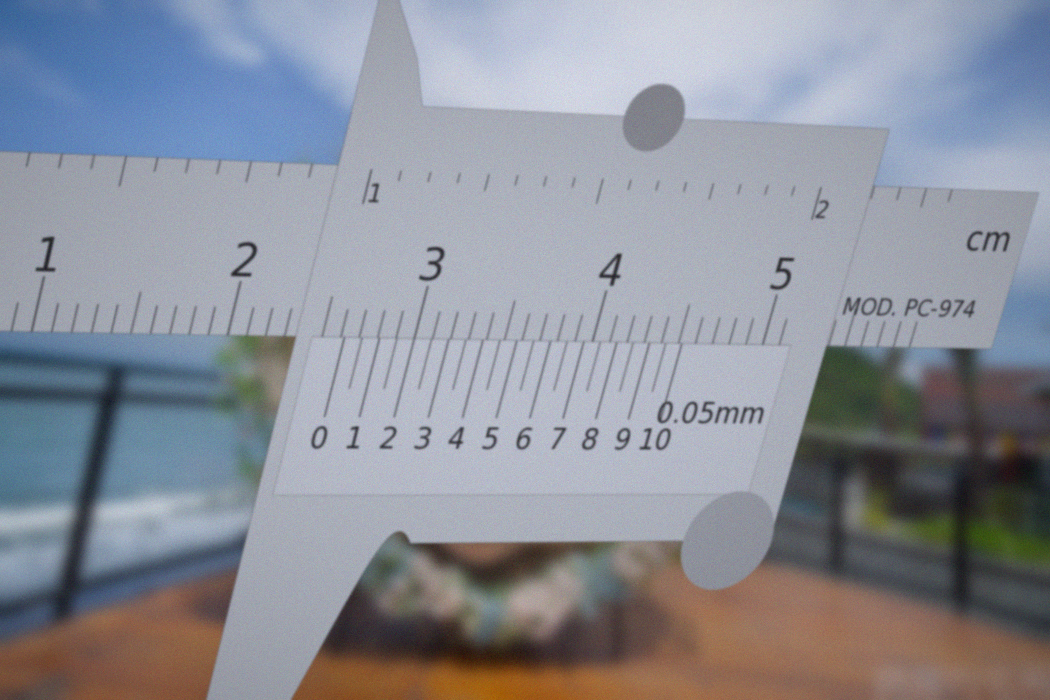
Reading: 26.2 mm
